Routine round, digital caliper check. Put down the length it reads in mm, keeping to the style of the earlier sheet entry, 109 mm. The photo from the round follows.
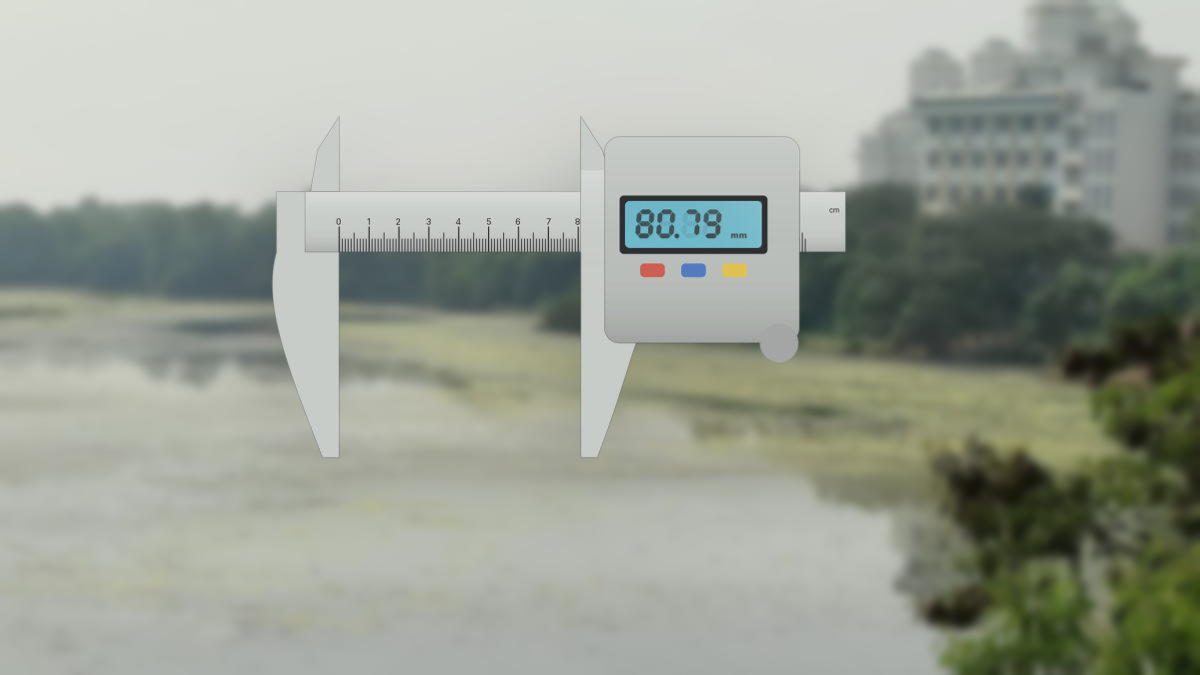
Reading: 80.79 mm
